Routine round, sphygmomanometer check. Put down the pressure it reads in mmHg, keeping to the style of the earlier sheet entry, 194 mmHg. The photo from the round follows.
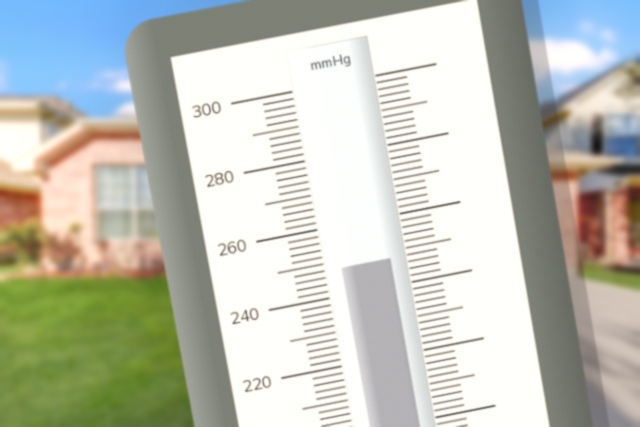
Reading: 248 mmHg
